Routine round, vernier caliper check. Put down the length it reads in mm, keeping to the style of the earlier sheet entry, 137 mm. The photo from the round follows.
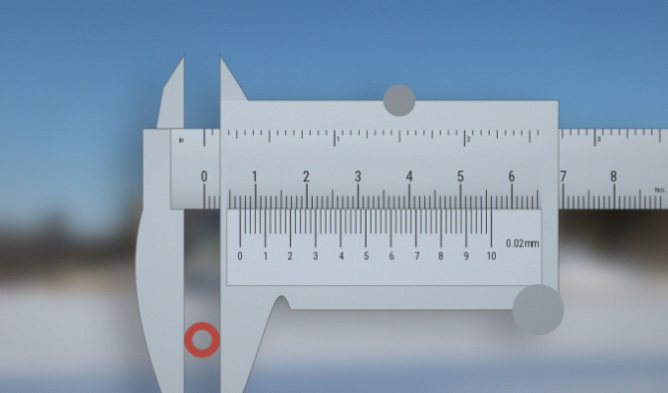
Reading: 7.0 mm
